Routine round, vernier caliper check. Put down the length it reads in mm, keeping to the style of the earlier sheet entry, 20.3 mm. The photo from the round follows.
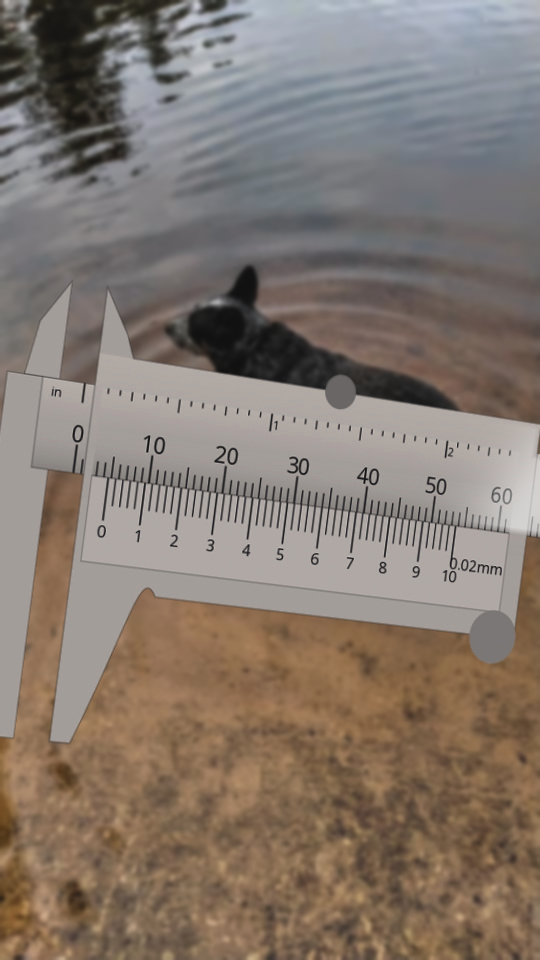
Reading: 4.6 mm
